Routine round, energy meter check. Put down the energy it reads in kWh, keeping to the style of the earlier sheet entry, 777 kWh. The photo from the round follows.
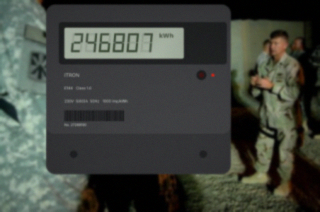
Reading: 246807 kWh
